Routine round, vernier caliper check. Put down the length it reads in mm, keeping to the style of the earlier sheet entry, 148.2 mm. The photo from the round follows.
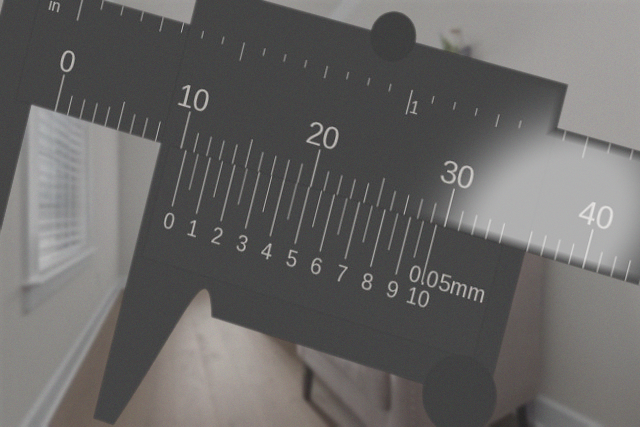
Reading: 10.4 mm
